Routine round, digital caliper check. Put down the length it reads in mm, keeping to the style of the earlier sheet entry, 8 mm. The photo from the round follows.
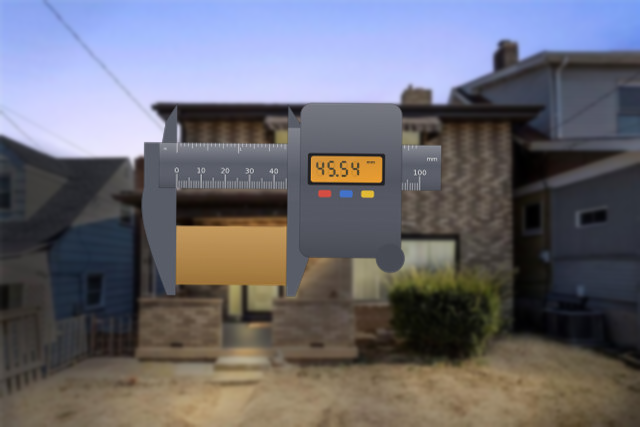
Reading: 45.54 mm
